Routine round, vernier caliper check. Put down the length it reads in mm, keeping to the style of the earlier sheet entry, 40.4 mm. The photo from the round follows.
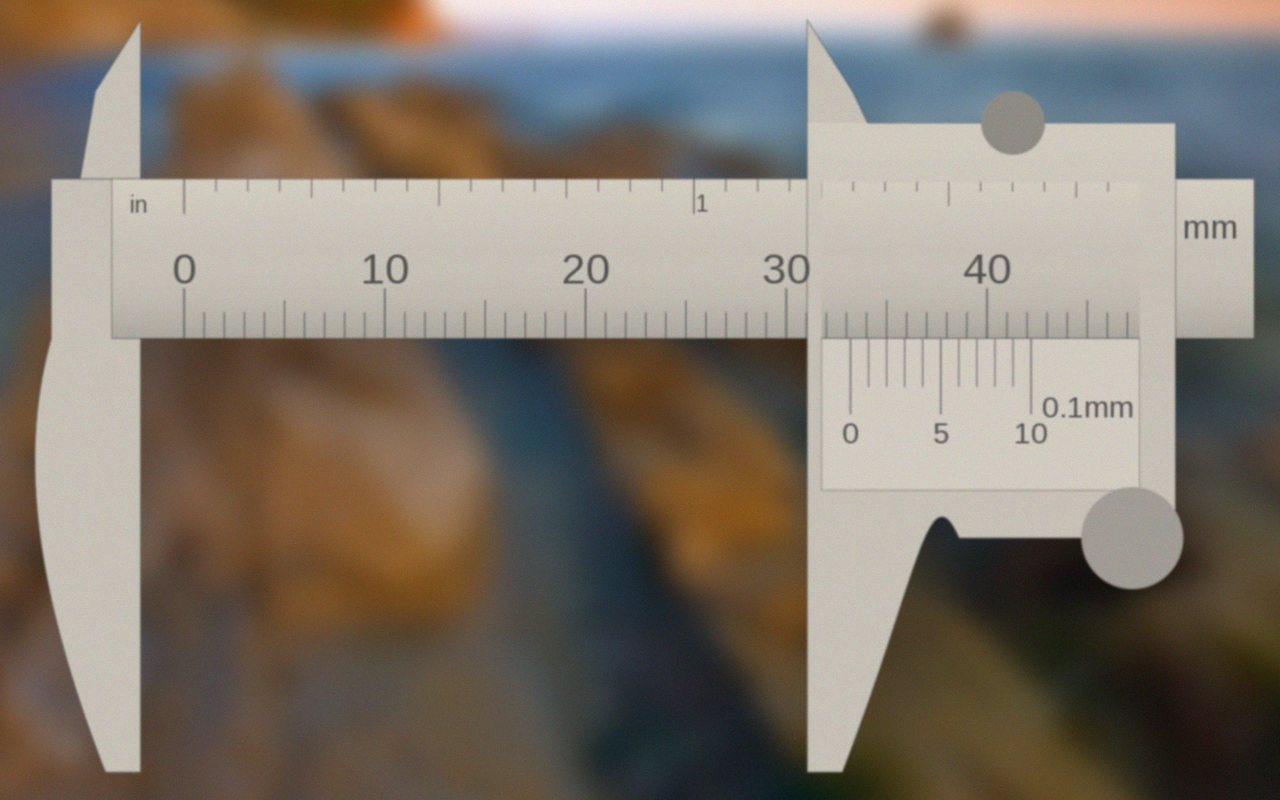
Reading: 33.2 mm
